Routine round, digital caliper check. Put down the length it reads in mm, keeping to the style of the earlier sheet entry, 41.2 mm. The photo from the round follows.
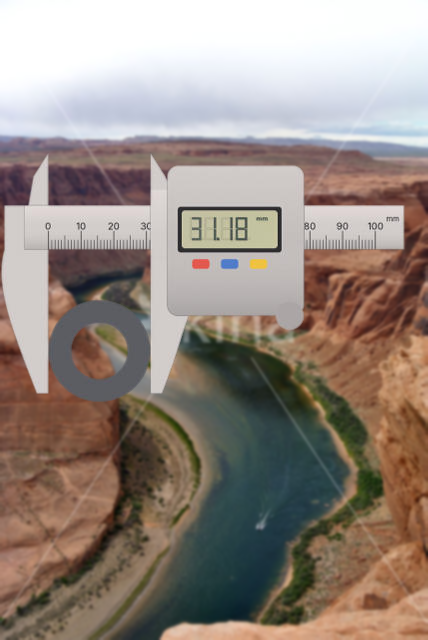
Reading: 31.18 mm
